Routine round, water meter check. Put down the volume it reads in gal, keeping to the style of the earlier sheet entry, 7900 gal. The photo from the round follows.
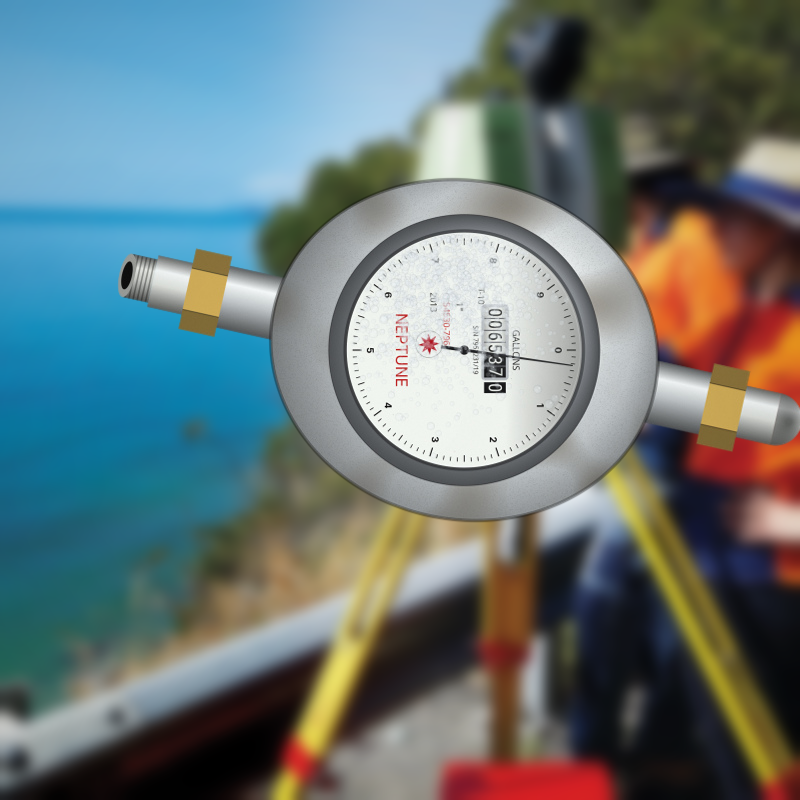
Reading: 65370.2 gal
